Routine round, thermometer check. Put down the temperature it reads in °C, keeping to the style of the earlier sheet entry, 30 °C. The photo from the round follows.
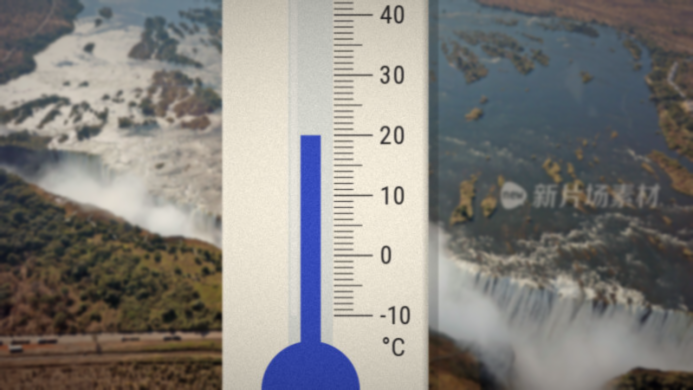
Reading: 20 °C
